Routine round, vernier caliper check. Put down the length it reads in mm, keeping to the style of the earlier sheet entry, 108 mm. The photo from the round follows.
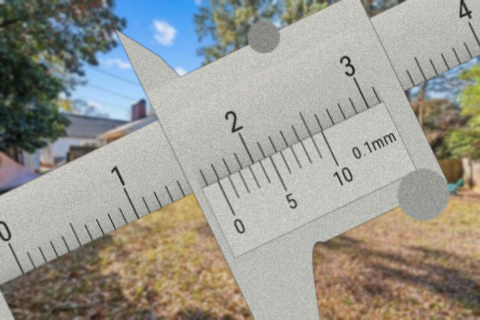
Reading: 16.9 mm
